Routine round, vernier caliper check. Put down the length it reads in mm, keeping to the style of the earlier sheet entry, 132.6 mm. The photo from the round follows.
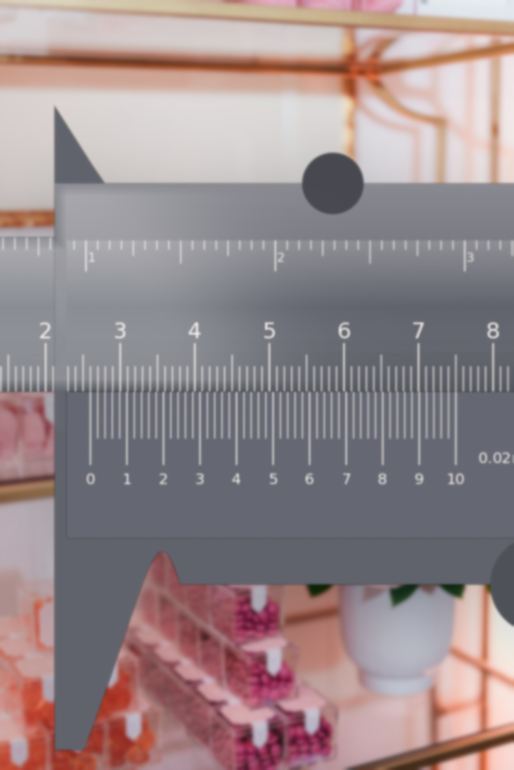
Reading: 26.0 mm
